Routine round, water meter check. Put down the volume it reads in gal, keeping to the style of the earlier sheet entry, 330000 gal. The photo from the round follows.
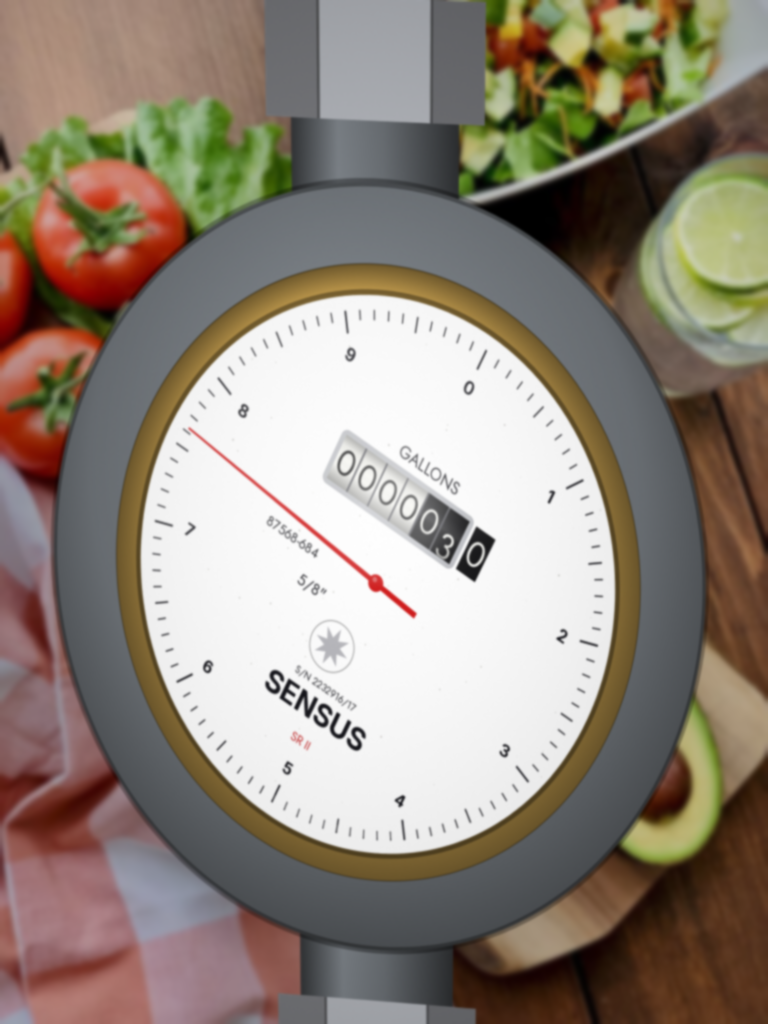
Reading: 27.6 gal
